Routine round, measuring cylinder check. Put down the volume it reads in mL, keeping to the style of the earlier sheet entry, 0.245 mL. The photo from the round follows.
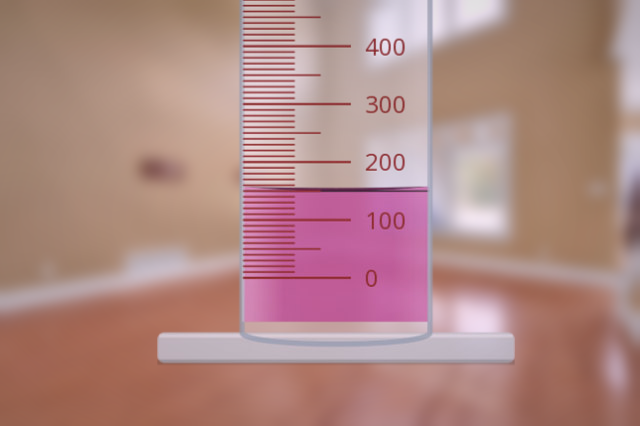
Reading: 150 mL
